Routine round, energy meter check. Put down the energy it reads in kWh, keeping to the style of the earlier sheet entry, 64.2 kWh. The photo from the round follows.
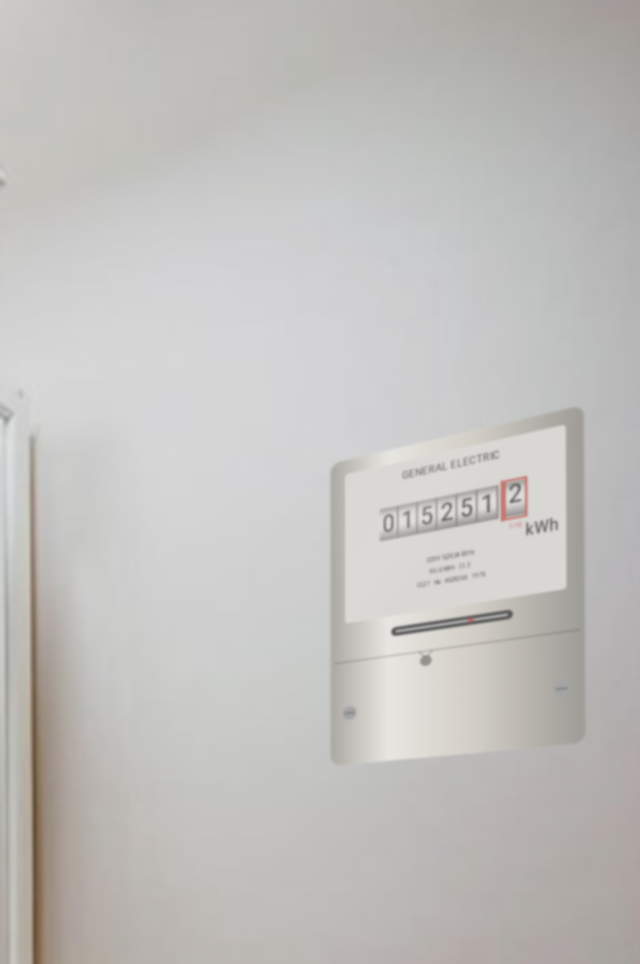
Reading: 15251.2 kWh
